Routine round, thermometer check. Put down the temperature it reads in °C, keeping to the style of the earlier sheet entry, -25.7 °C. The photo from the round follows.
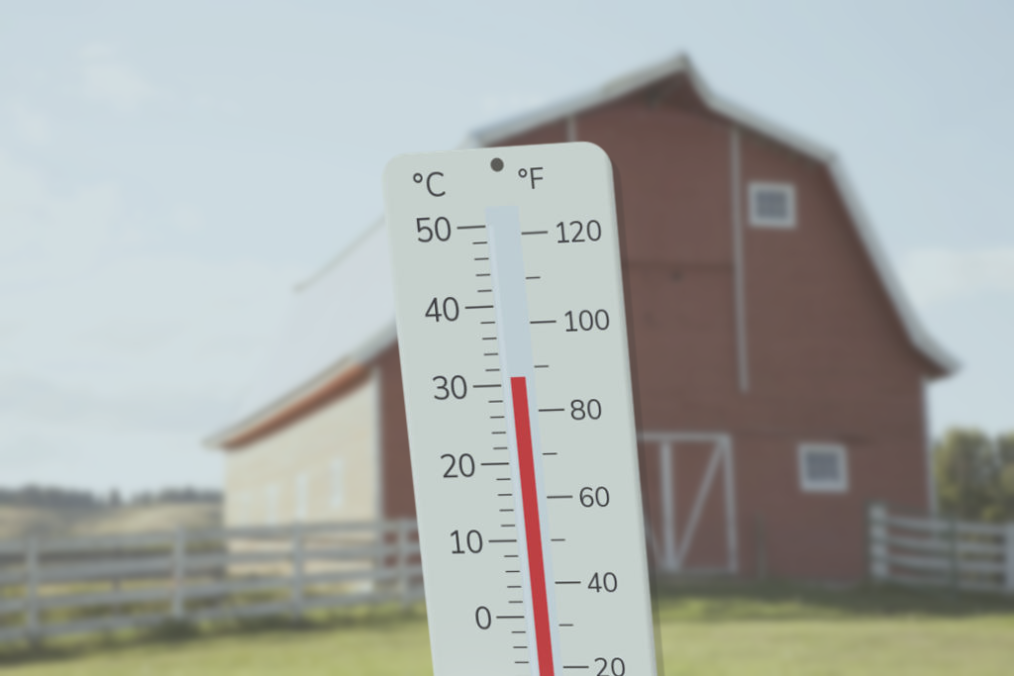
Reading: 31 °C
